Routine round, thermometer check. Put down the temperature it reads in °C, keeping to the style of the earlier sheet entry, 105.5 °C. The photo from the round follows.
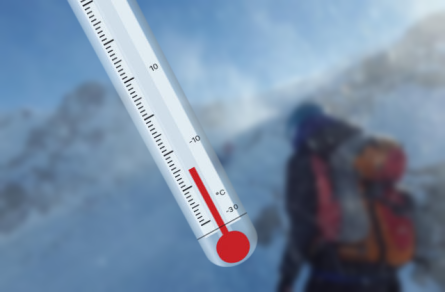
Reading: -16 °C
